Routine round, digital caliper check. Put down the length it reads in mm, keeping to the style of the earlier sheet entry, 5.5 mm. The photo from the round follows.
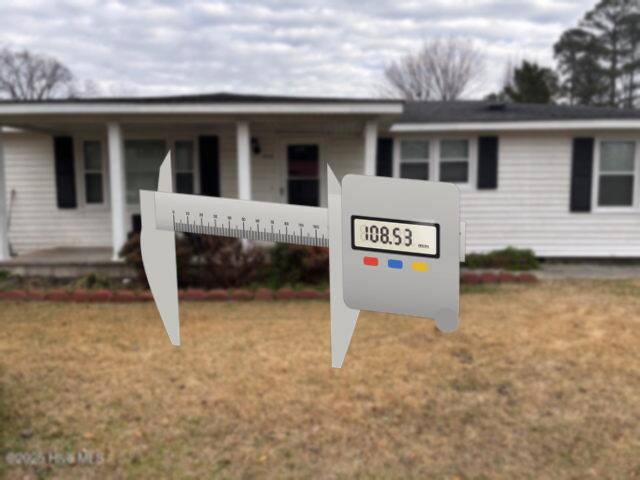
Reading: 108.53 mm
